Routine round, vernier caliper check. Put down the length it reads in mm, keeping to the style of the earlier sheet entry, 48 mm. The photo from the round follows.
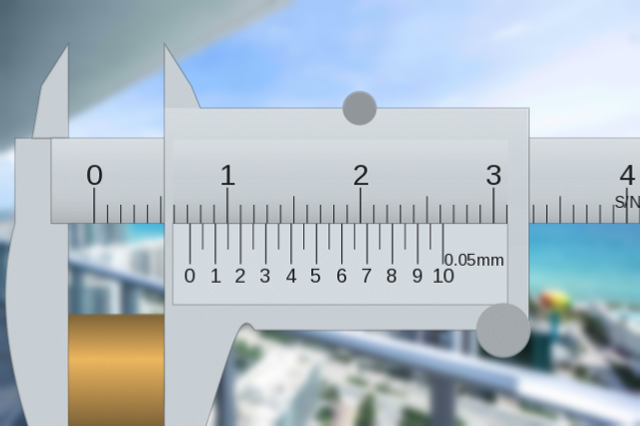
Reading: 7.2 mm
